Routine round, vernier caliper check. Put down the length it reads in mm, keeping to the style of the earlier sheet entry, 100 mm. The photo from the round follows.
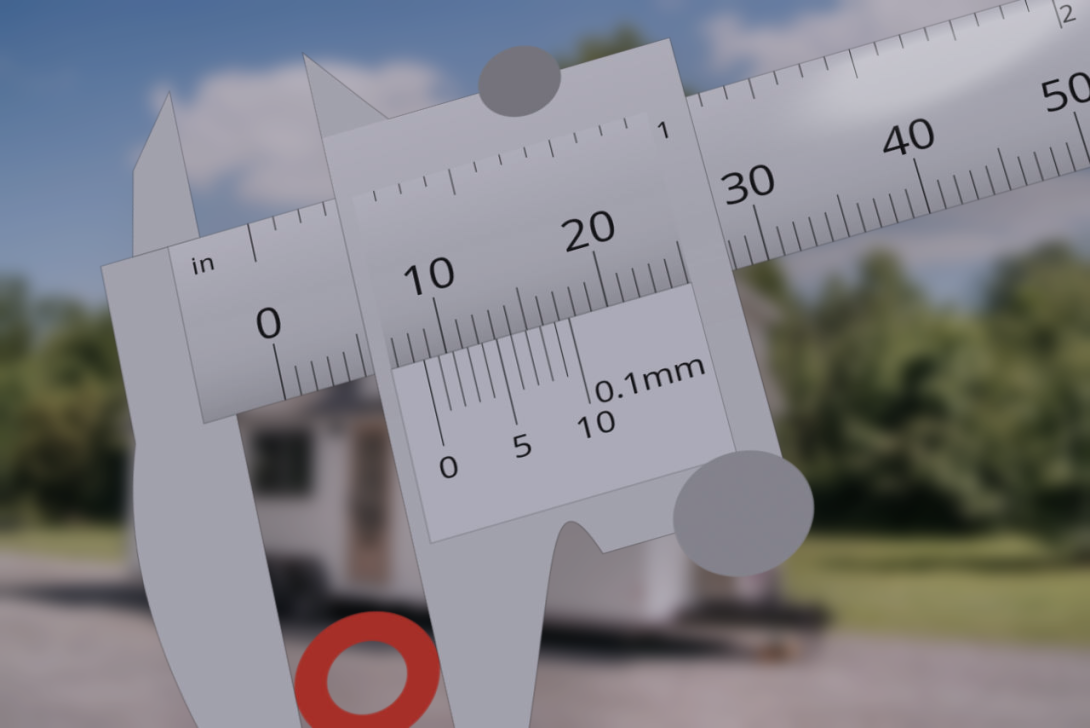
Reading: 8.6 mm
